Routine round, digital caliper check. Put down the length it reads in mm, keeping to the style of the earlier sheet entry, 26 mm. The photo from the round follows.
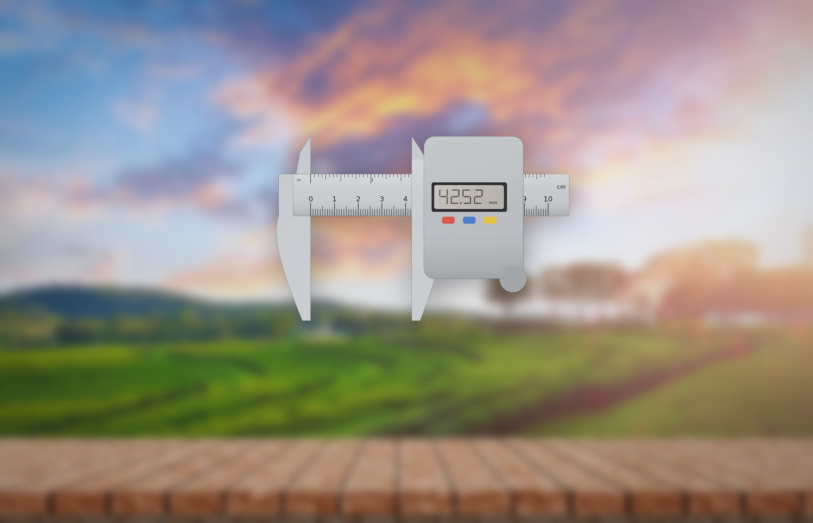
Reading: 42.52 mm
